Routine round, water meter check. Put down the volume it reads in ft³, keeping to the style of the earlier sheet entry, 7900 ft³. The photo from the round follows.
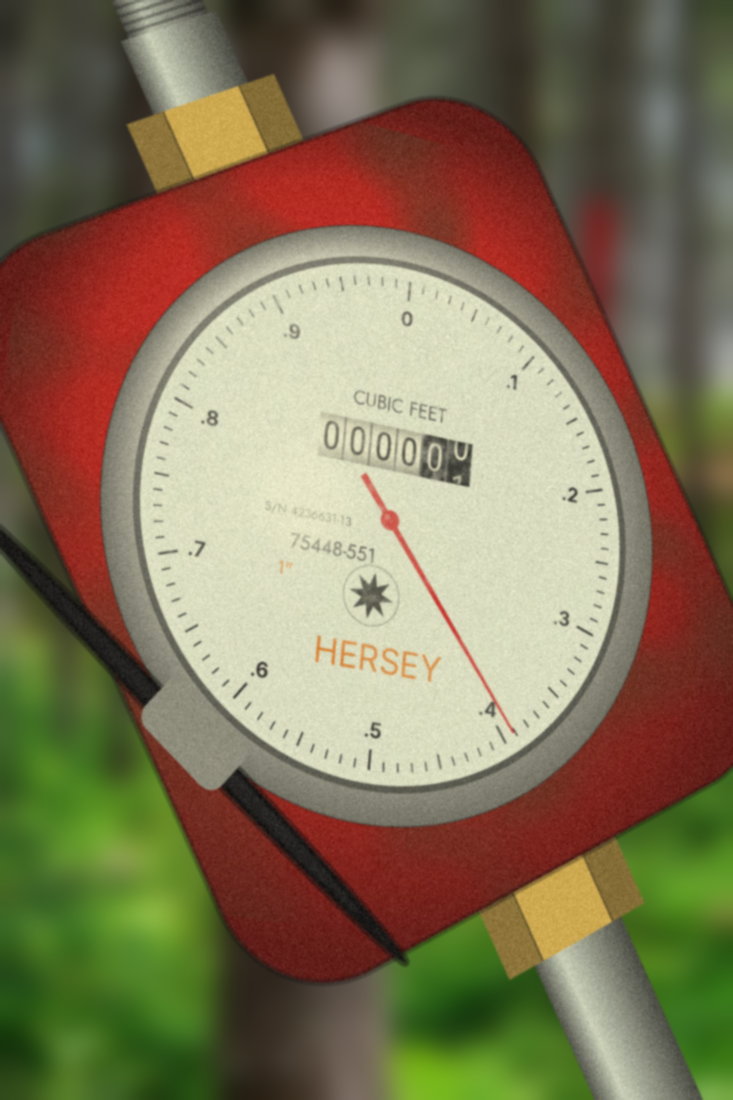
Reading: 0.39 ft³
